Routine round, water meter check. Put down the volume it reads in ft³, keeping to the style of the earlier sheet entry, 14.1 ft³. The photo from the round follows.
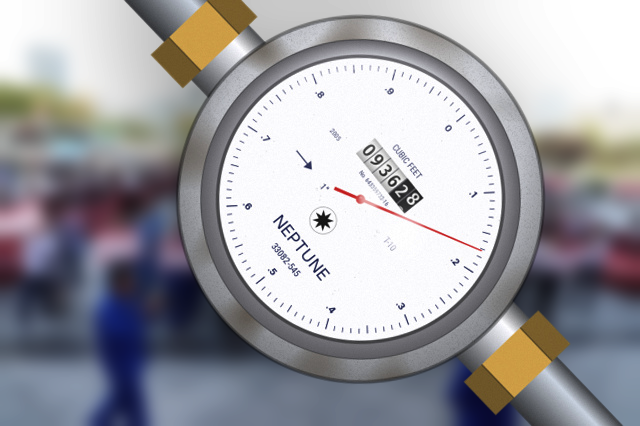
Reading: 93628.17 ft³
